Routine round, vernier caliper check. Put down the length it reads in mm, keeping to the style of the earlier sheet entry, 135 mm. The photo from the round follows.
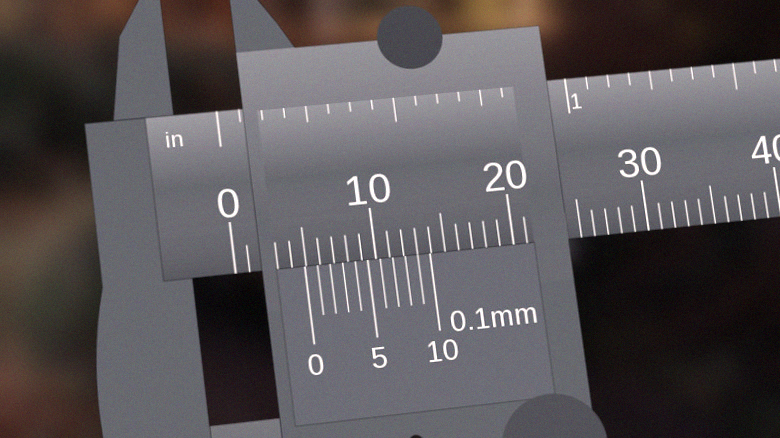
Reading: 4.9 mm
